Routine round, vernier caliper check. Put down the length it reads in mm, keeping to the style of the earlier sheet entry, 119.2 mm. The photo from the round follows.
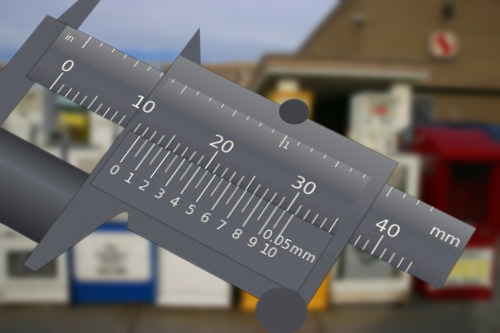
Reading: 11.8 mm
